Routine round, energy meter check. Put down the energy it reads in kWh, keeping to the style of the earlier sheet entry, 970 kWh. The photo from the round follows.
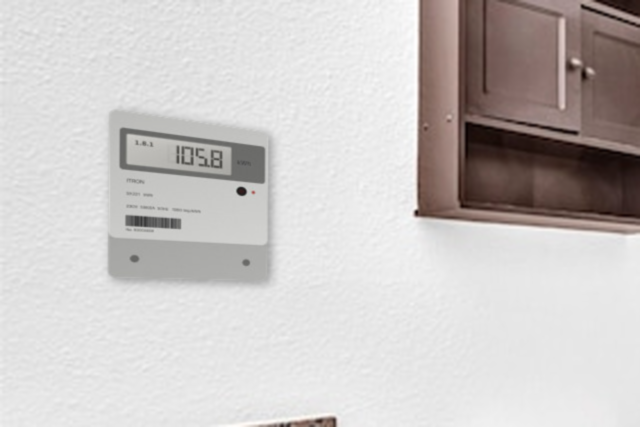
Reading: 105.8 kWh
